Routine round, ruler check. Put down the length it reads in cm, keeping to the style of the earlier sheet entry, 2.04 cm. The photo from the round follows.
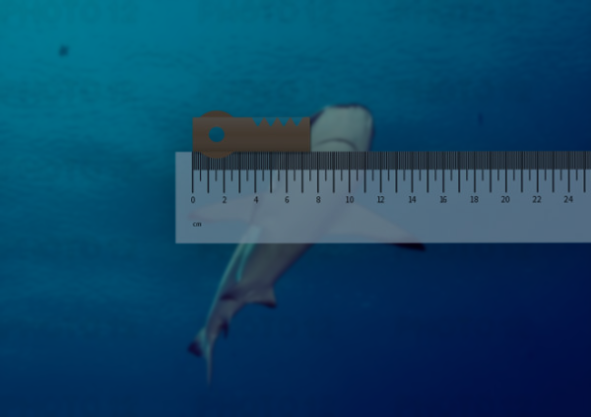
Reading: 7.5 cm
